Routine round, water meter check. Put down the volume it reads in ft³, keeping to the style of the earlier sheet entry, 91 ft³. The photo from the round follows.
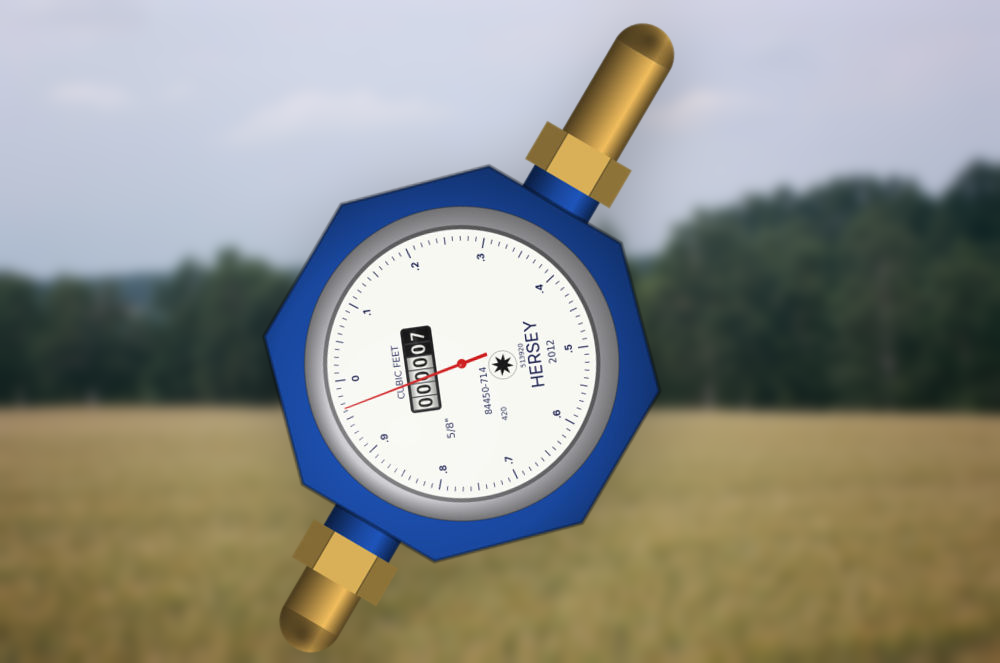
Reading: 6.96 ft³
